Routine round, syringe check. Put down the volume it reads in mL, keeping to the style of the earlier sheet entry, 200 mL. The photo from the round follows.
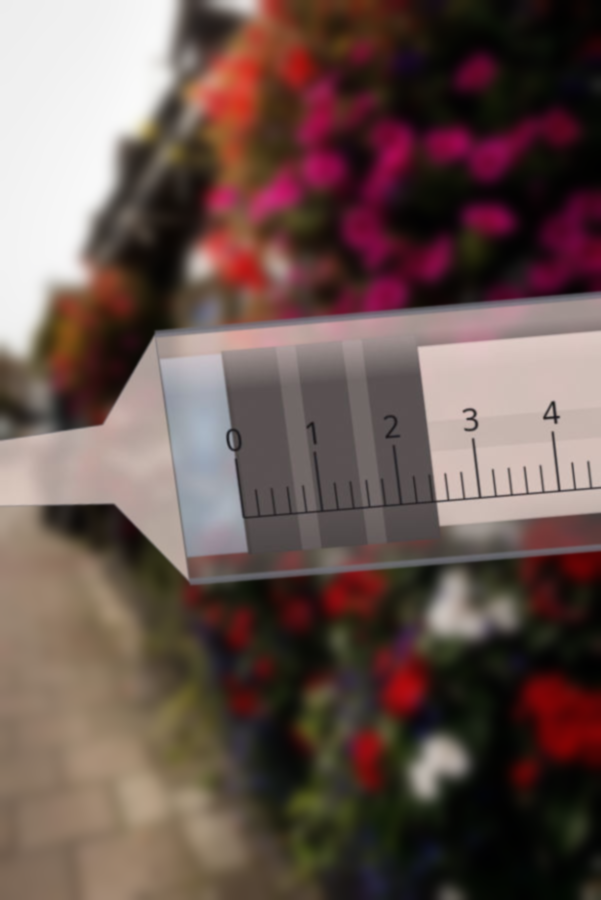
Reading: 0 mL
